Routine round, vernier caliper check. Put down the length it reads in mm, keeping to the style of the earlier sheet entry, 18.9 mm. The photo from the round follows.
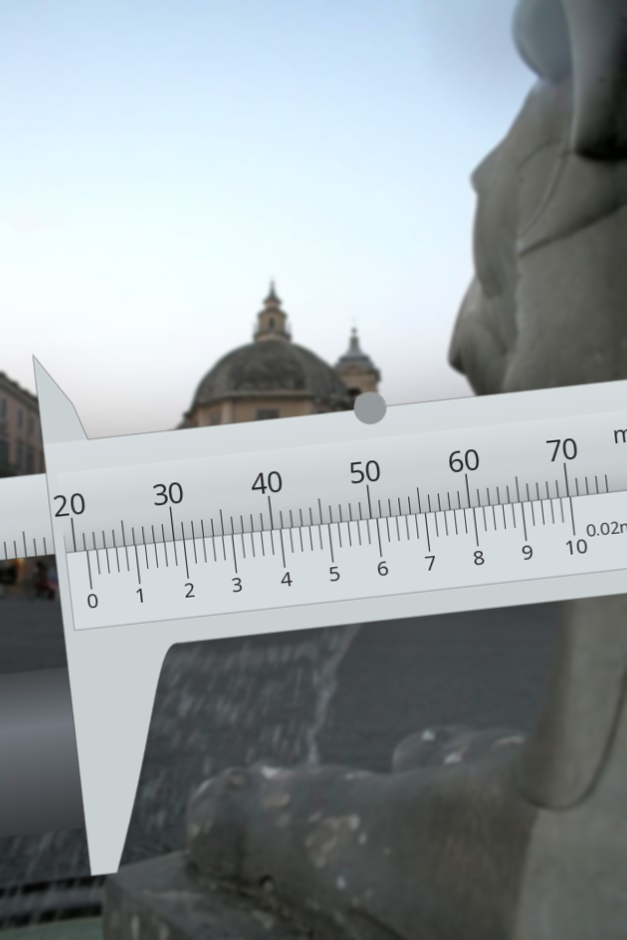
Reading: 21.2 mm
